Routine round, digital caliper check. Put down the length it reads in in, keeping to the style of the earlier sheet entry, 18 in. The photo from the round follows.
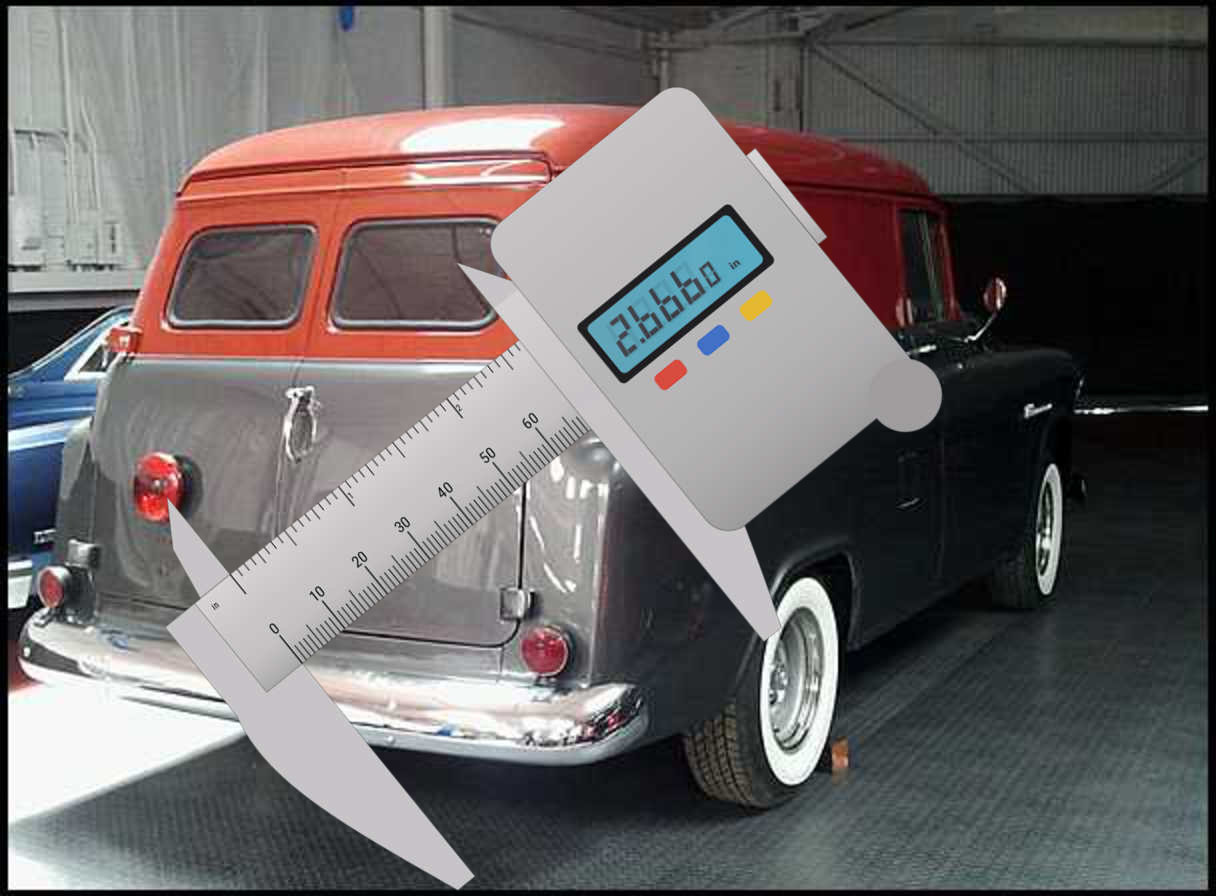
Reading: 2.6660 in
